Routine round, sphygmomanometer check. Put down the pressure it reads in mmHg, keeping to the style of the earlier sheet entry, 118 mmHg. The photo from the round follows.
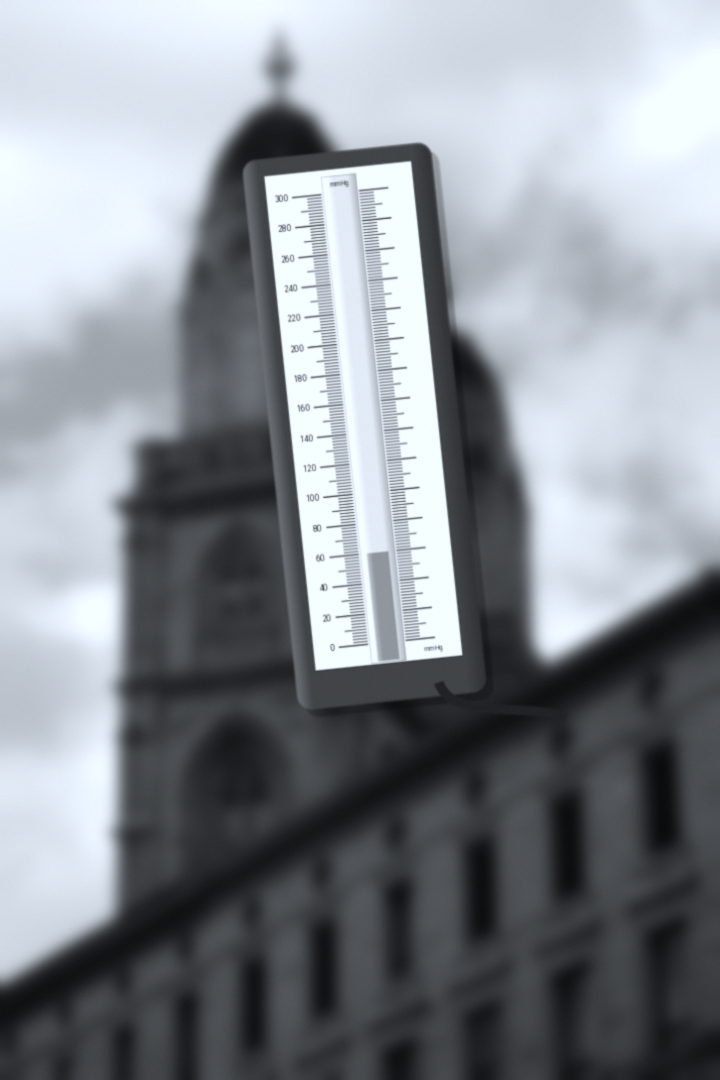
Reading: 60 mmHg
